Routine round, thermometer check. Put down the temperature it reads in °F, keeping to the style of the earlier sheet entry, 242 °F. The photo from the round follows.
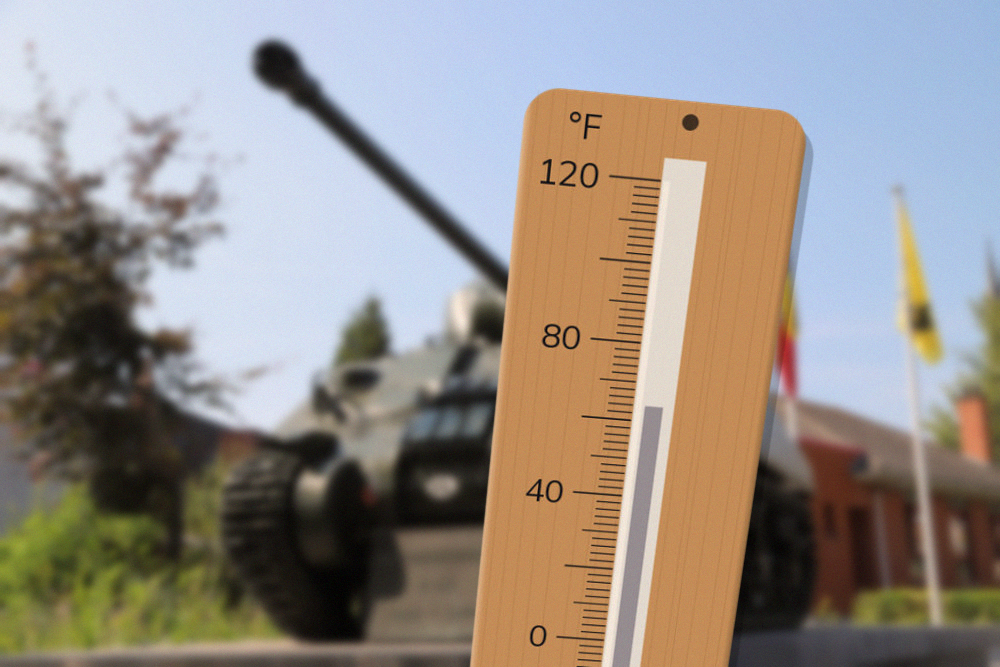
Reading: 64 °F
